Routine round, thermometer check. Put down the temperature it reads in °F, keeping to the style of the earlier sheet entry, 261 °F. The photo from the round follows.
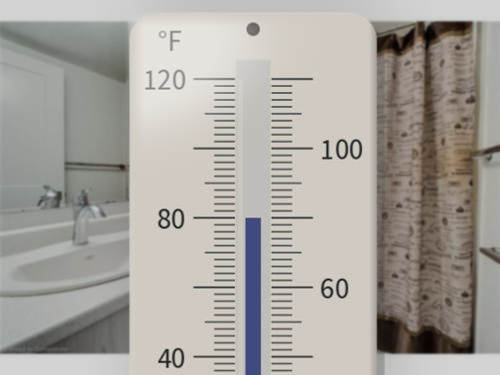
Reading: 80 °F
